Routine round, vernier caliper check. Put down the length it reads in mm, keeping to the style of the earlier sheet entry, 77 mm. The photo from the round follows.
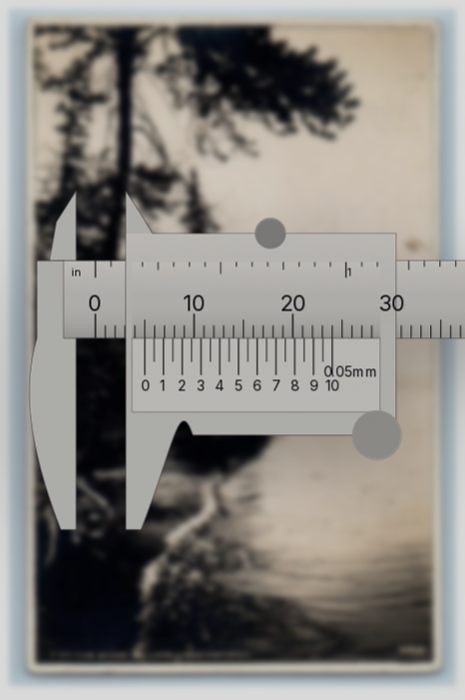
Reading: 5.0 mm
